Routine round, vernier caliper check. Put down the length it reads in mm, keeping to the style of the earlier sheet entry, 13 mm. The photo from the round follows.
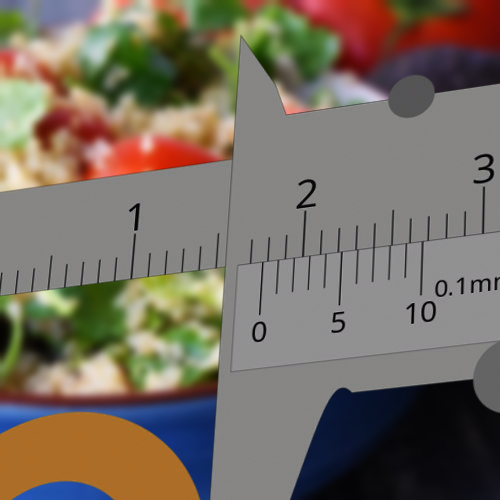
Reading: 17.7 mm
